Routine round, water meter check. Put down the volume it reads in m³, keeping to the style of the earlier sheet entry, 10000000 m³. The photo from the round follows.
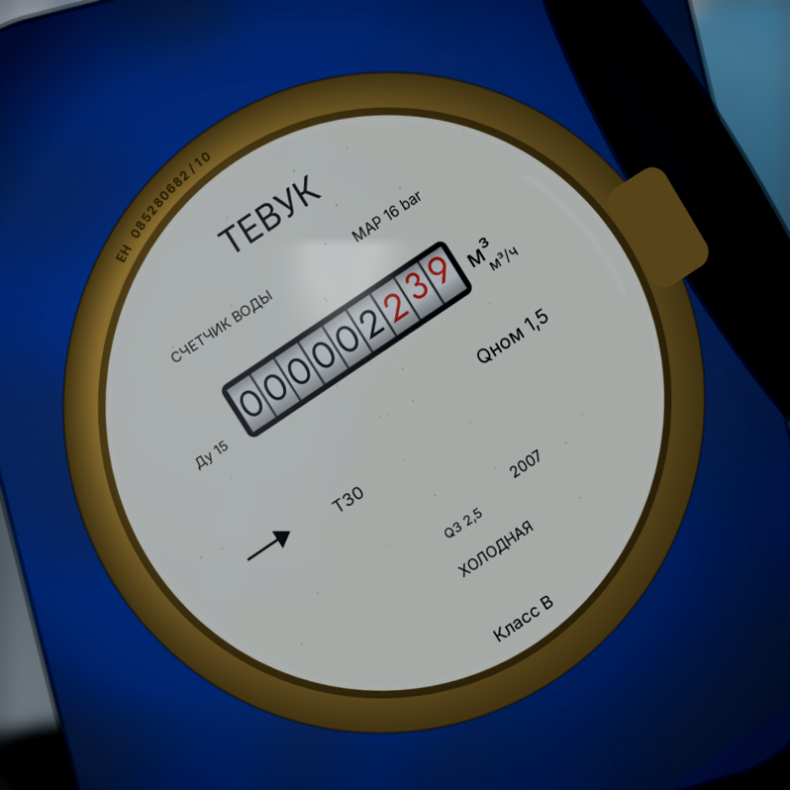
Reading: 2.239 m³
